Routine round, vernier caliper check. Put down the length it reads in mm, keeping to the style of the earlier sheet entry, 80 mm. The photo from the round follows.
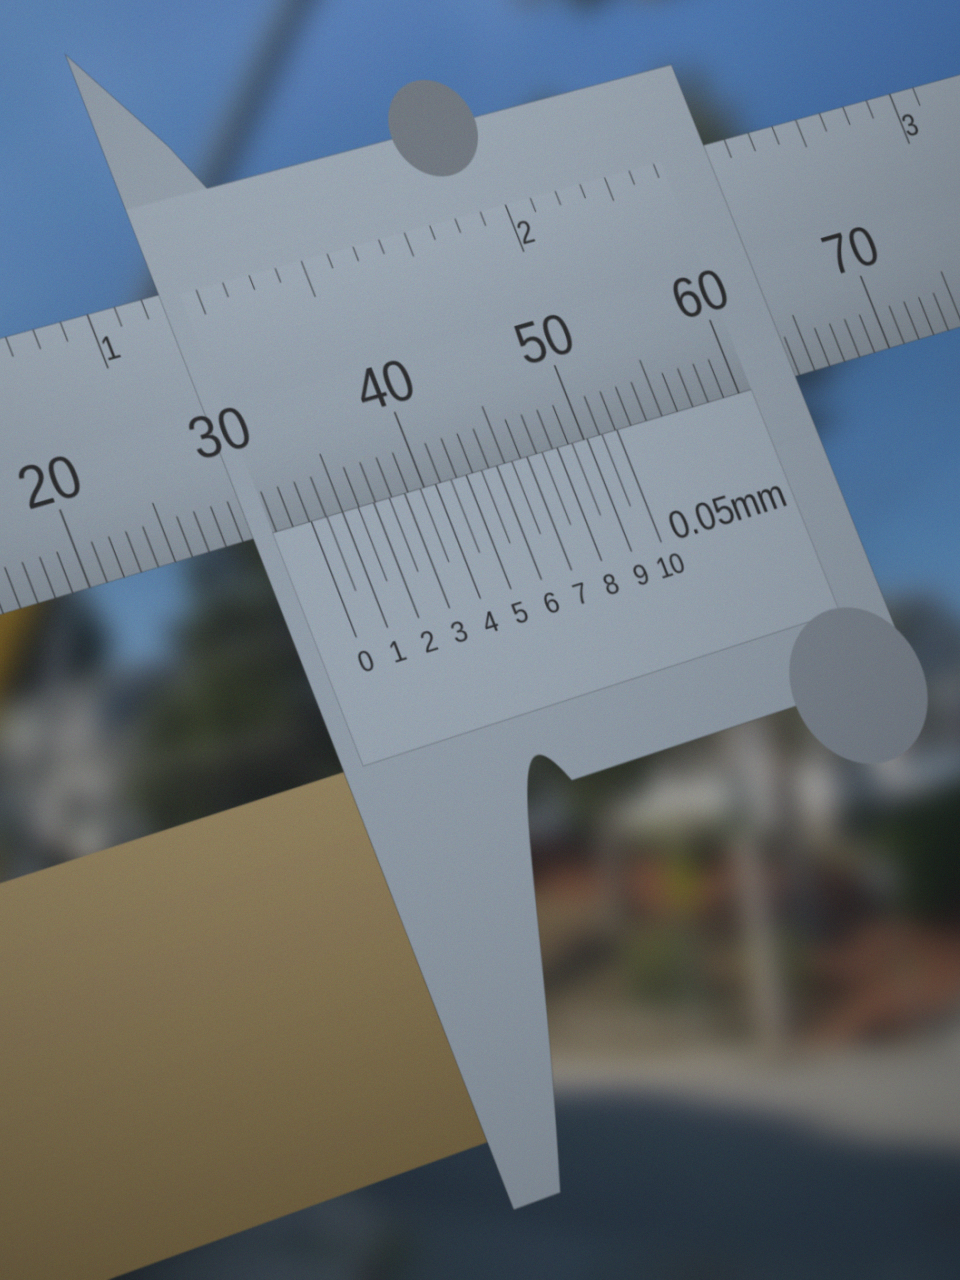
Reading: 33.1 mm
